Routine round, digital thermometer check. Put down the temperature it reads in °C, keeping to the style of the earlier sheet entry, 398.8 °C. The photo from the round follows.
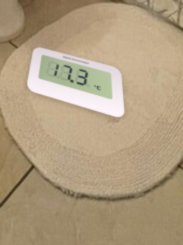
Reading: 17.3 °C
